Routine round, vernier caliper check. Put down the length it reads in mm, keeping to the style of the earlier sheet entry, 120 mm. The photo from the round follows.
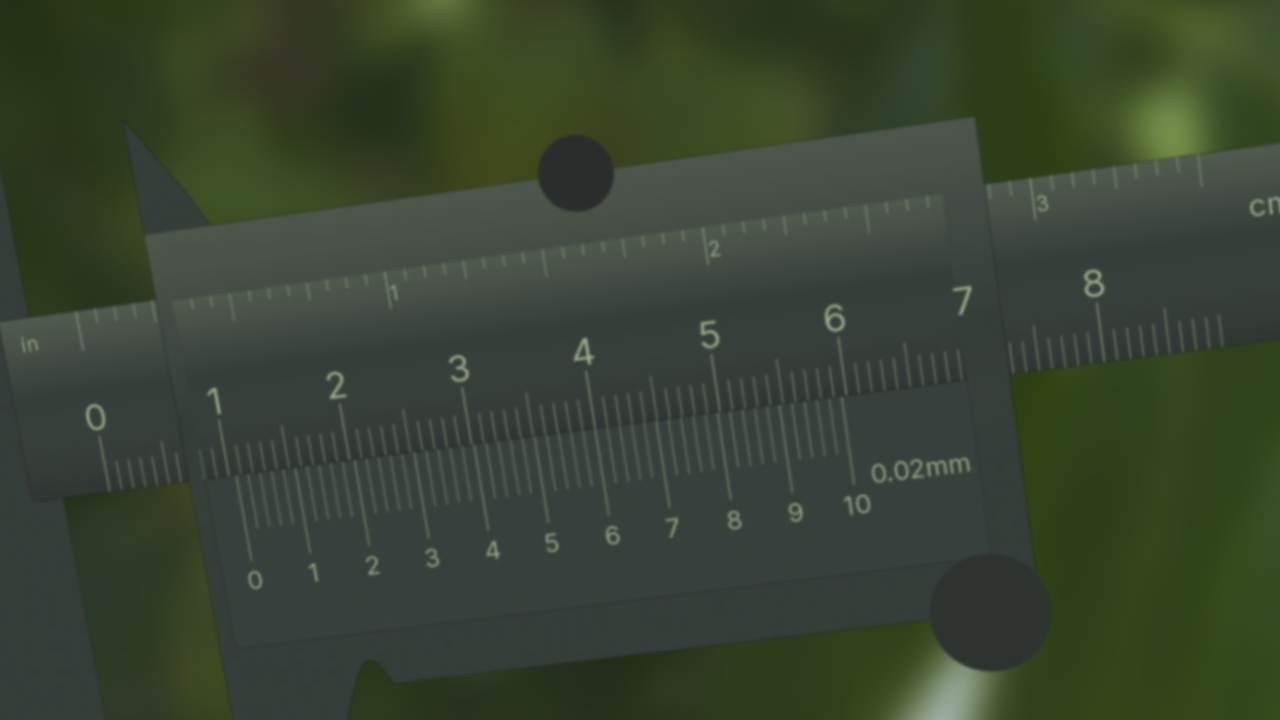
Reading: 10.6 mm
